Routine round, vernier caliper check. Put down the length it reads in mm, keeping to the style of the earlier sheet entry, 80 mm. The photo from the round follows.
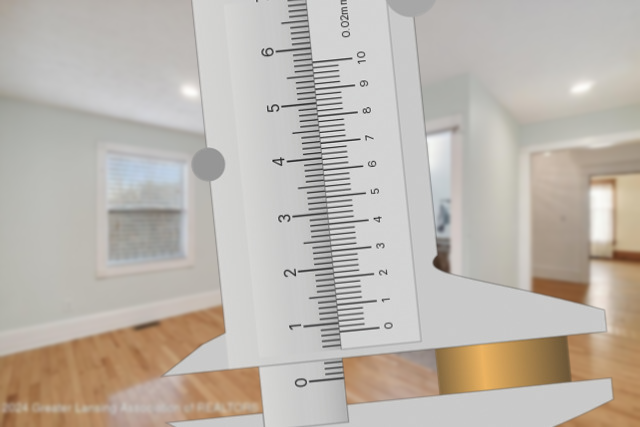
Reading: 8.4 mm
